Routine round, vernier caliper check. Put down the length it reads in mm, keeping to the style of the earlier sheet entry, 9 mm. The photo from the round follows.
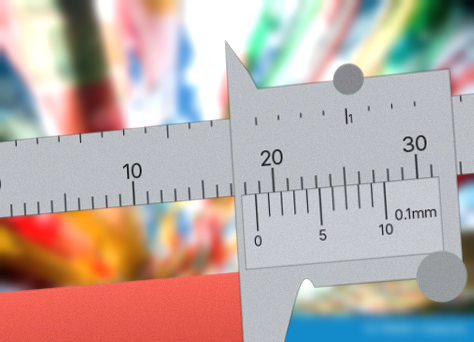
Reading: 18.7 mm
